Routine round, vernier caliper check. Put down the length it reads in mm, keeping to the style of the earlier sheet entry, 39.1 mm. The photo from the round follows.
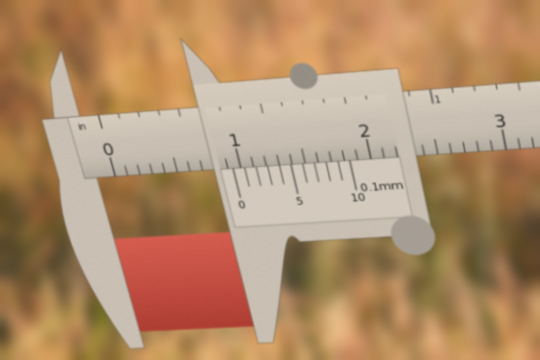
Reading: 9.4 mm
